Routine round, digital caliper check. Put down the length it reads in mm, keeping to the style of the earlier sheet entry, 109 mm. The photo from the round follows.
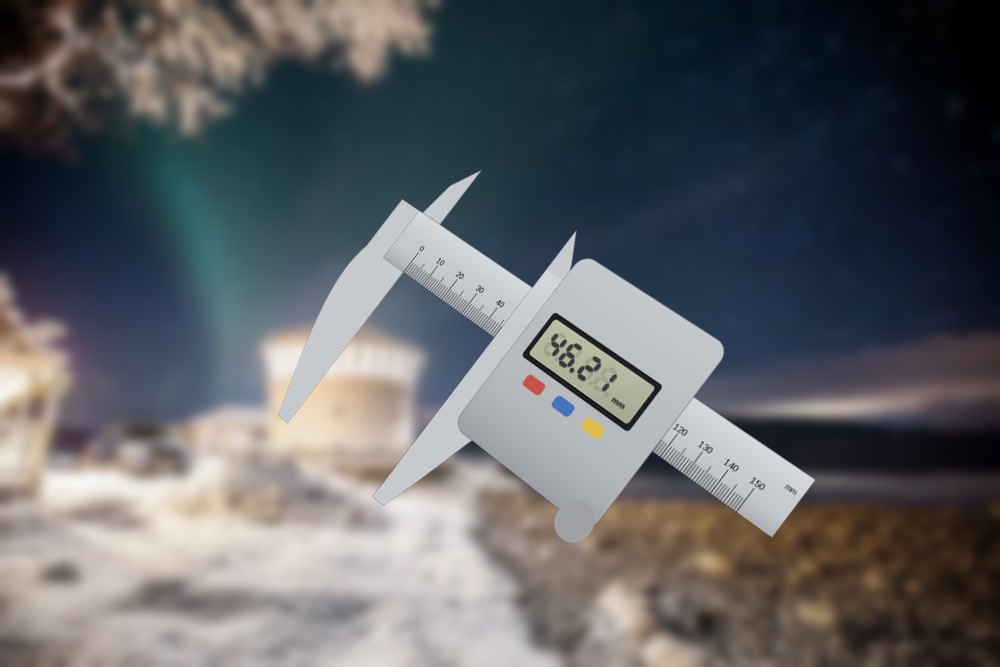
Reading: 46.21 mm
